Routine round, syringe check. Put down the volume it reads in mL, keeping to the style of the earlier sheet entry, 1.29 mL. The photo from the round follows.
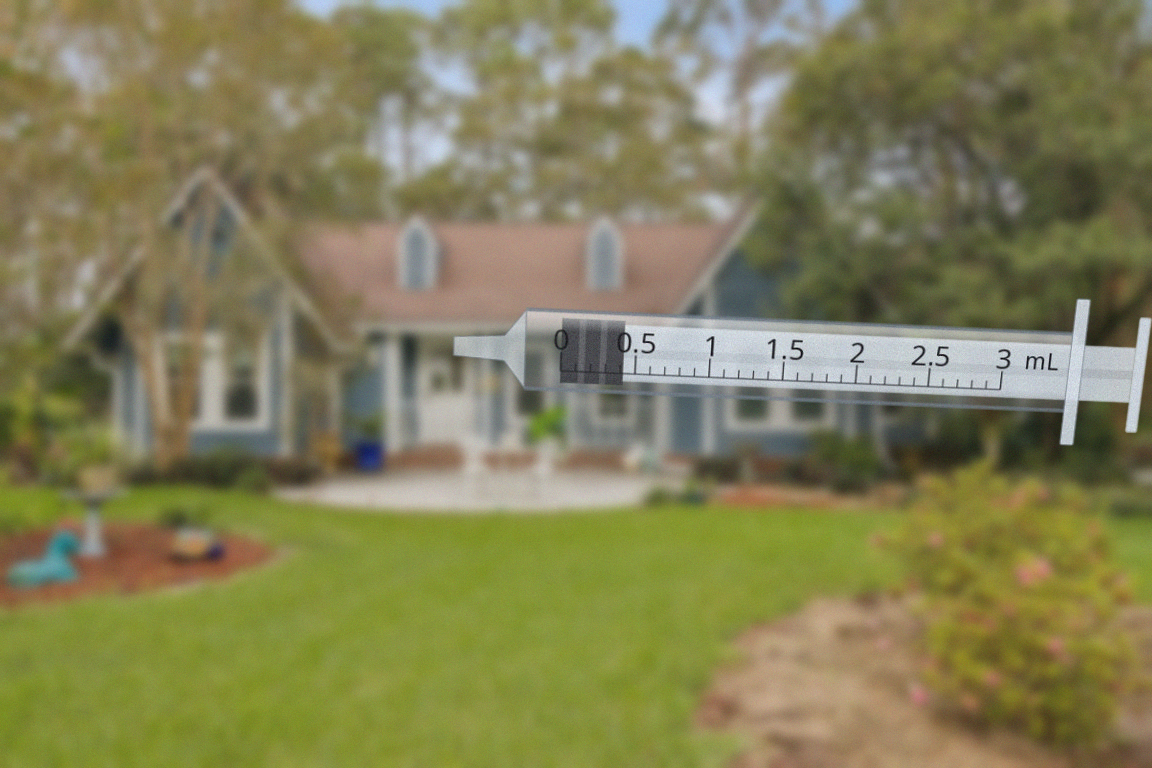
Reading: 0 mL
